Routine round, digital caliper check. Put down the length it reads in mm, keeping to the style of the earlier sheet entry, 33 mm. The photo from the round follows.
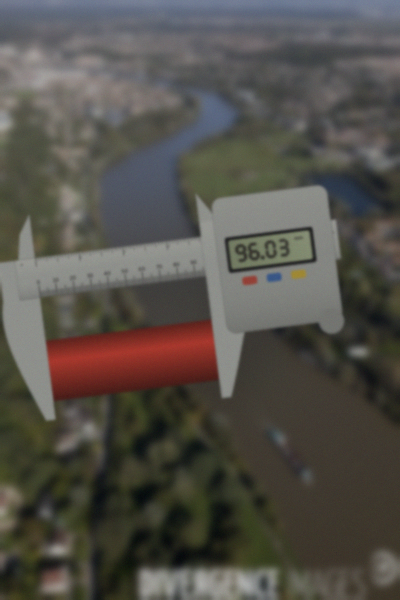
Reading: 96.03 mm
